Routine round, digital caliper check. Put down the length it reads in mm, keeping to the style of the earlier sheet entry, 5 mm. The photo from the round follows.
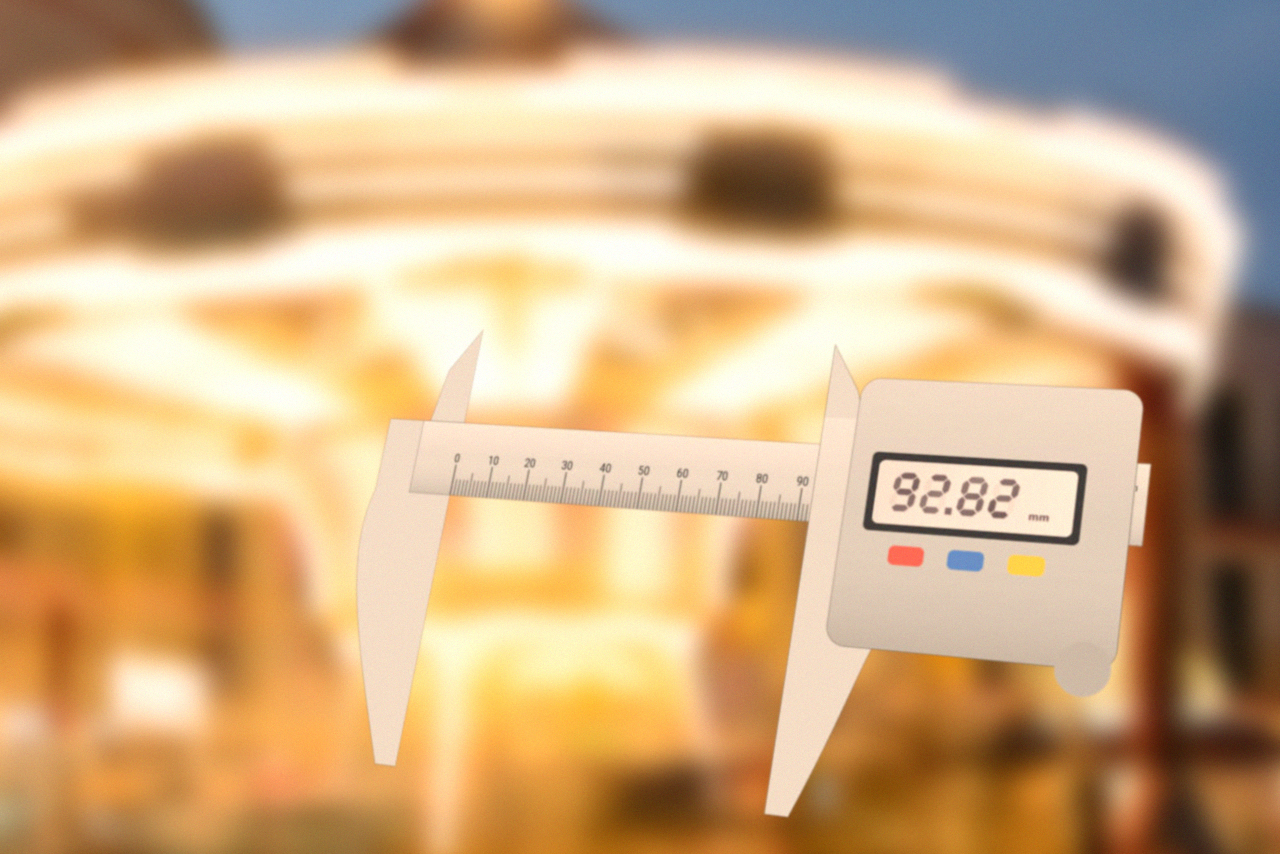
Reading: 92.82 mm
